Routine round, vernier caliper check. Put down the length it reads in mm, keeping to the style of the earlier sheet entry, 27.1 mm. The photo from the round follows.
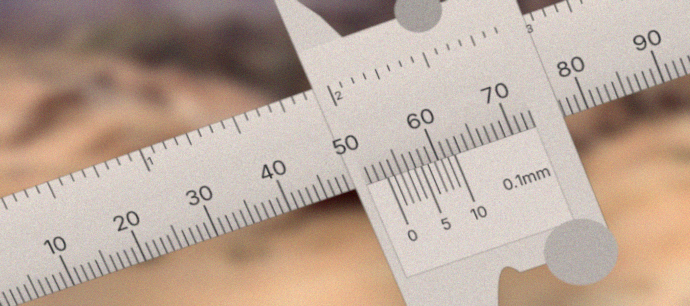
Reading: 53.2 mm
